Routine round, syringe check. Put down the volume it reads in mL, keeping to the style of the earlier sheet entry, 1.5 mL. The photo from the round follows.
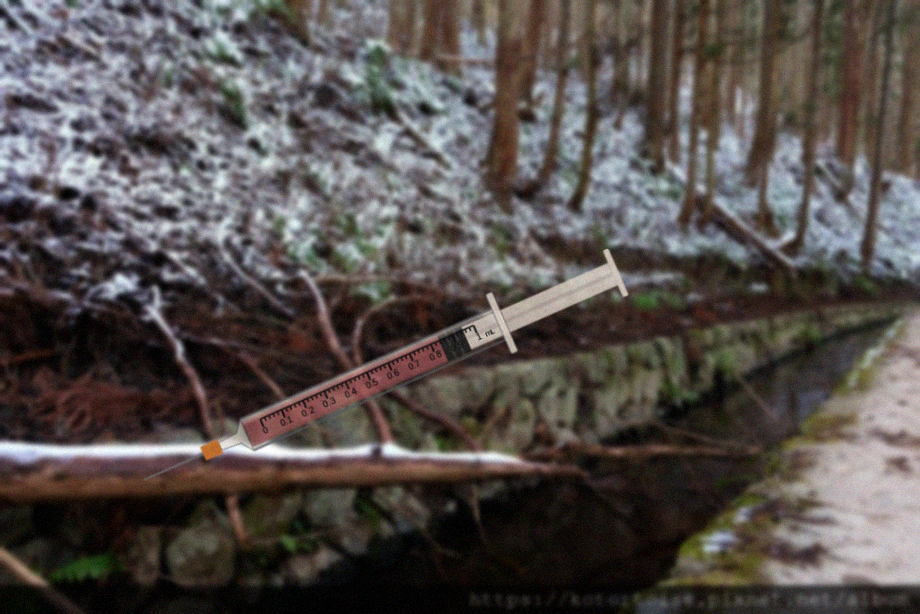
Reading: 0.84 mL
